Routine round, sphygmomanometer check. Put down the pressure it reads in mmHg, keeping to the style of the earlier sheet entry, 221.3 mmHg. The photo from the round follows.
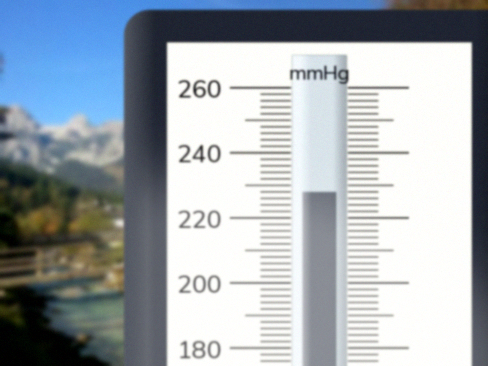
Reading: 228 mmHg
